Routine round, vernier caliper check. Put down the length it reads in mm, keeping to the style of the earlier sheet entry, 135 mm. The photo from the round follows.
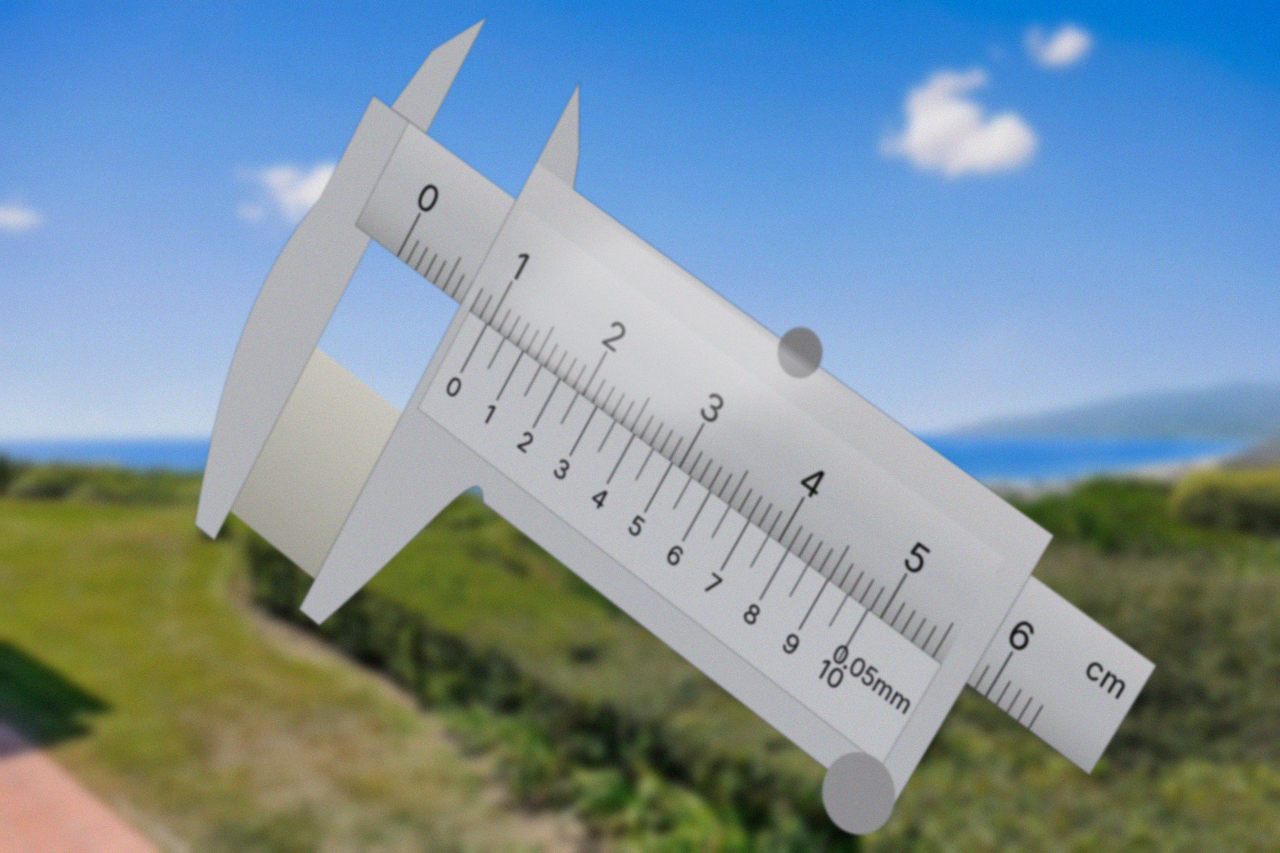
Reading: 9.8 mm
